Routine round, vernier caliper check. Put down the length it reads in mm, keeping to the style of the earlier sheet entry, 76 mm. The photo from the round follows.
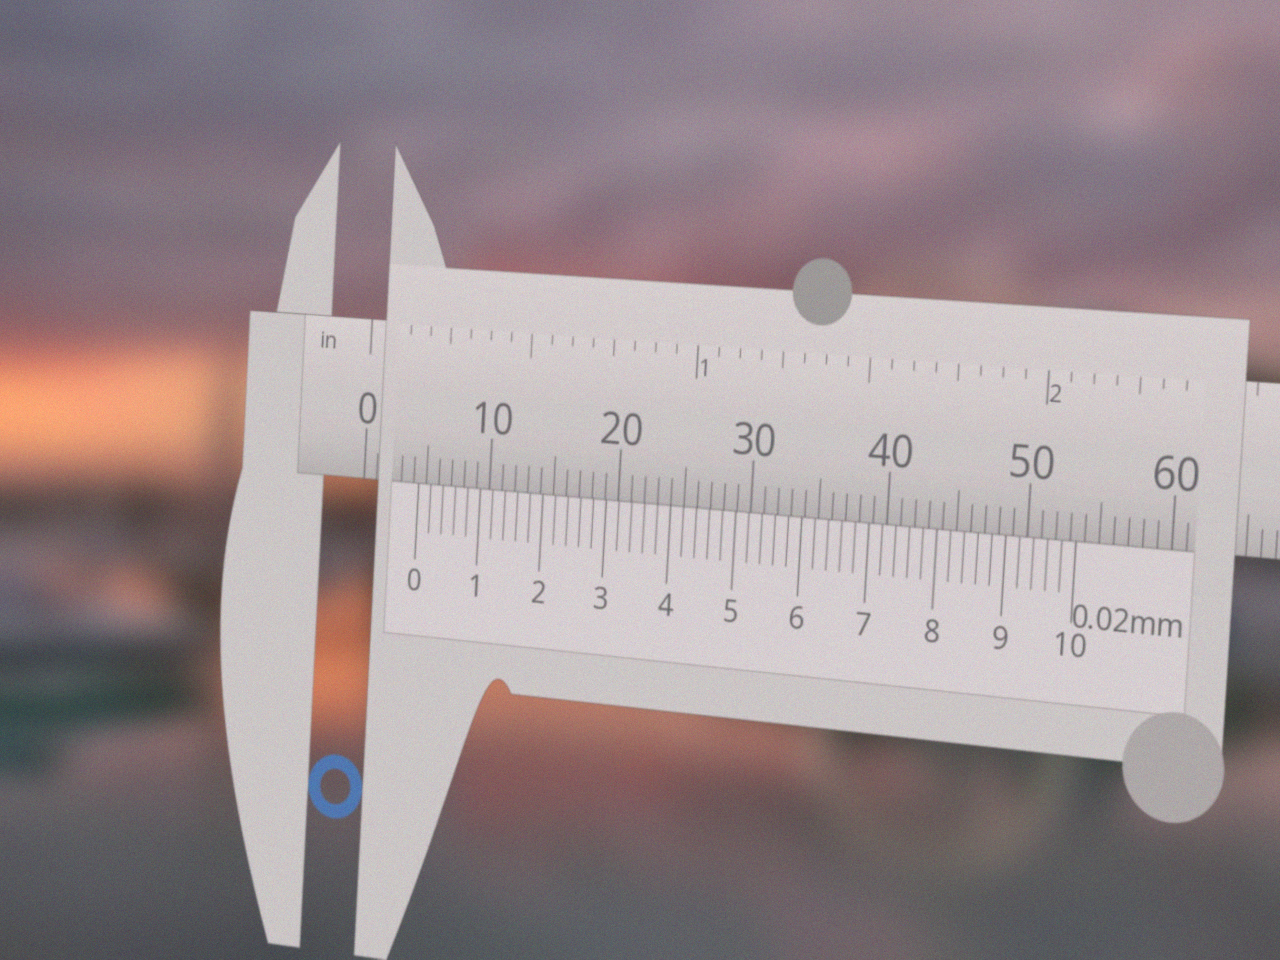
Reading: 4.4 mm
